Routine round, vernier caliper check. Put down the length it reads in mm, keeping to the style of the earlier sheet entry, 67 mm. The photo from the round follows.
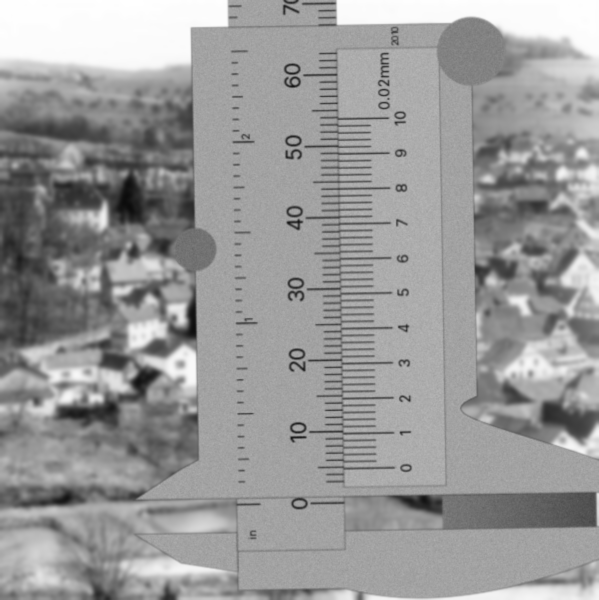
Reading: 4.8 mm
